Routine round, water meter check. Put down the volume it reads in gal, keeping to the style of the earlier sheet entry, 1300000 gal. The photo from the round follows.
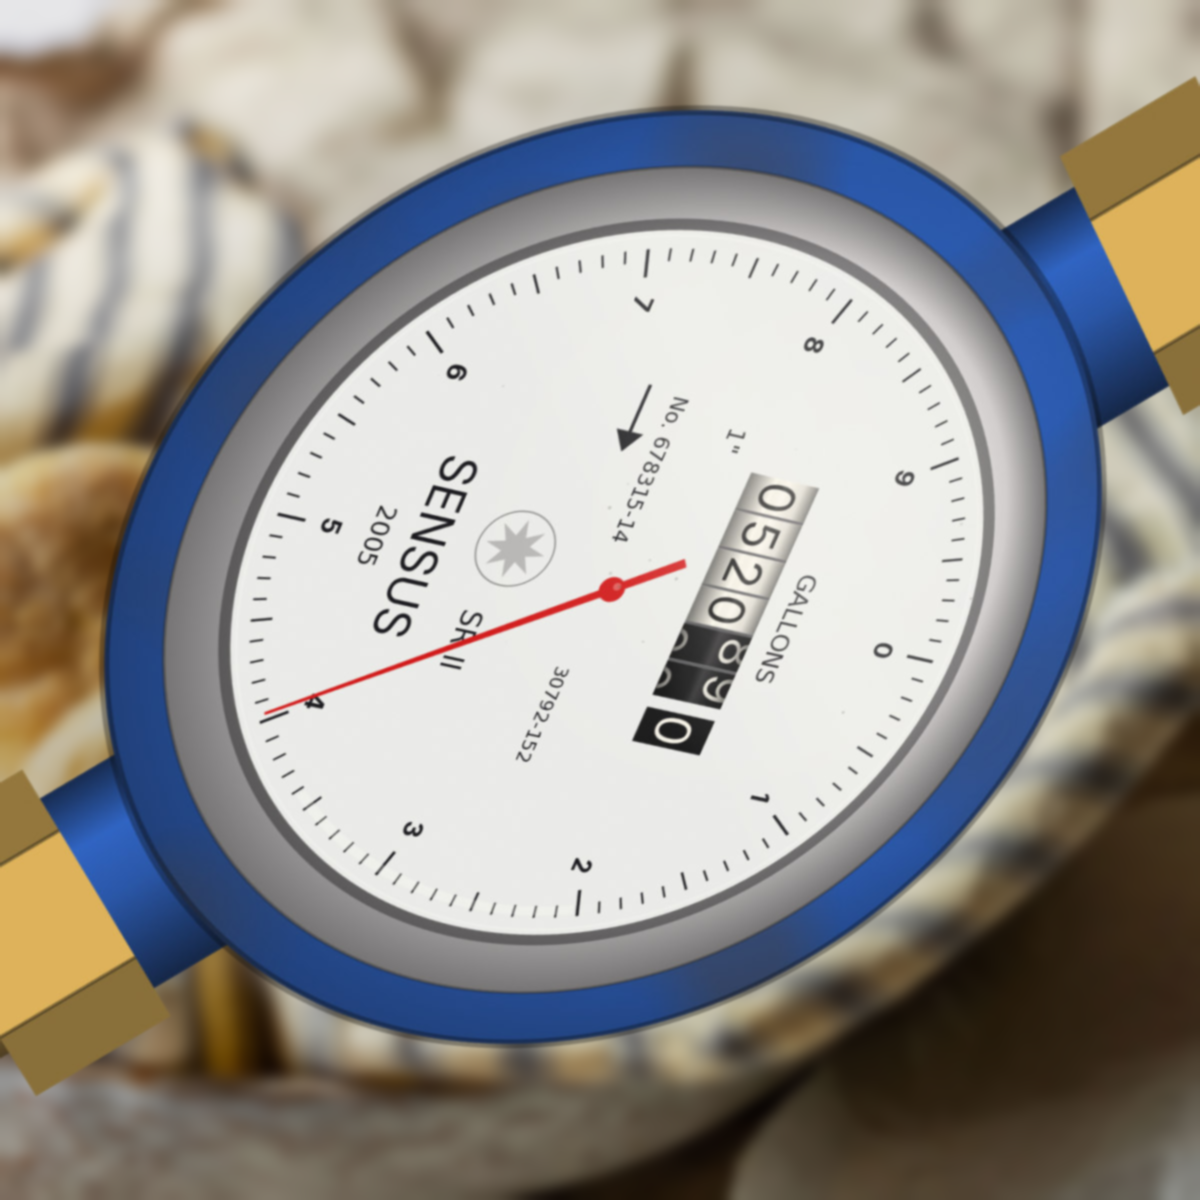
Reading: 520894.0 gal
